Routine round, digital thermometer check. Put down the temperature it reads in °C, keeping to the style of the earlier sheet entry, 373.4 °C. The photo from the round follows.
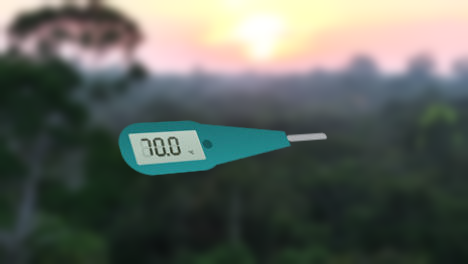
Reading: 70.0 °C
